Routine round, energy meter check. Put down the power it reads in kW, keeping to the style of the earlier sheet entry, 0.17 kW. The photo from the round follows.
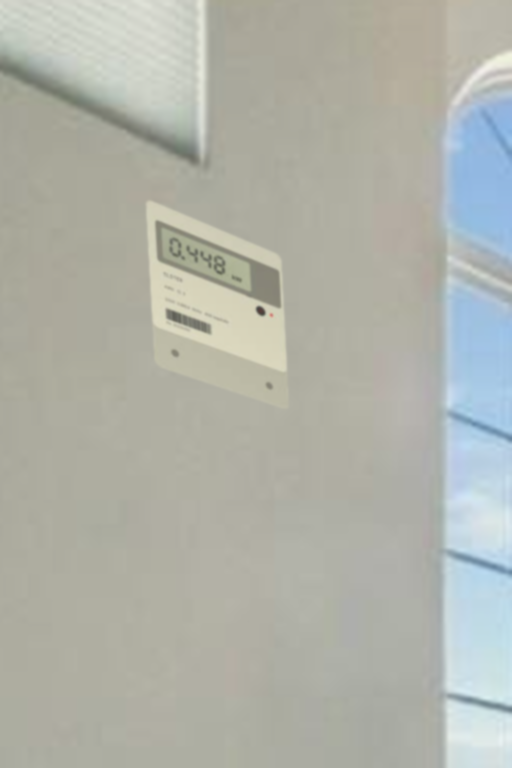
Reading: 0.448 kW
